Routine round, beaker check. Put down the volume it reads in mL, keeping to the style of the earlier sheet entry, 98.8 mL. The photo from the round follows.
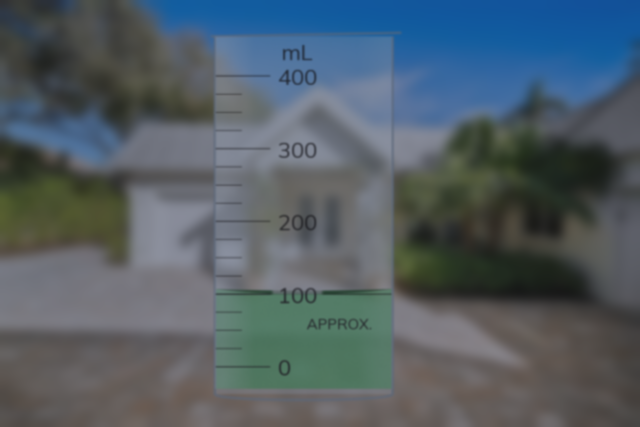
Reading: 100 mL
